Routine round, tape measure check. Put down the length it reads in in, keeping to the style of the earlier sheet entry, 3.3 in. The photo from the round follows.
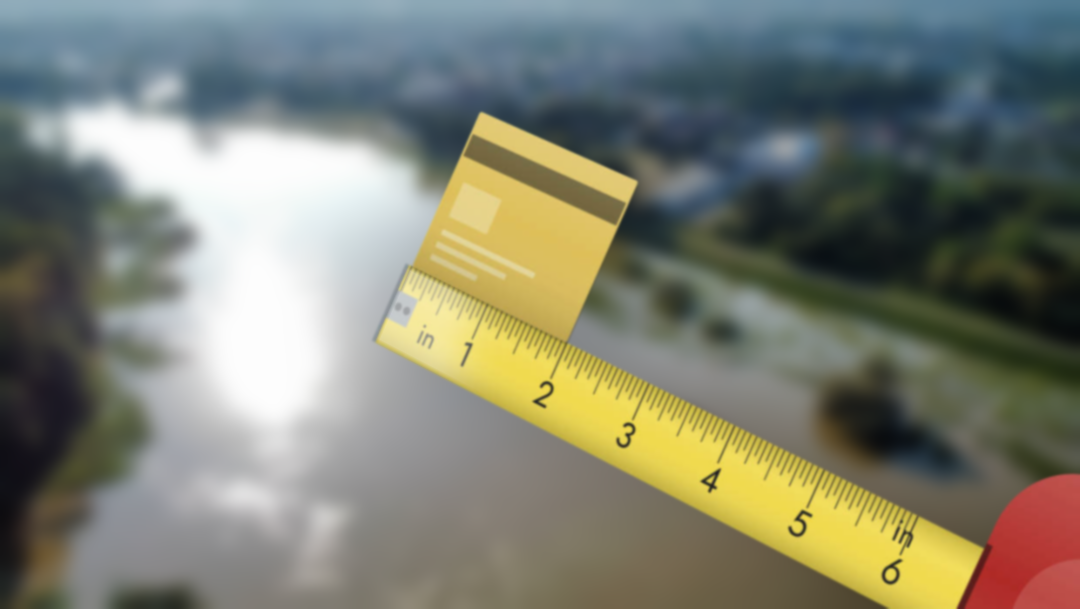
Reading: 2 in
